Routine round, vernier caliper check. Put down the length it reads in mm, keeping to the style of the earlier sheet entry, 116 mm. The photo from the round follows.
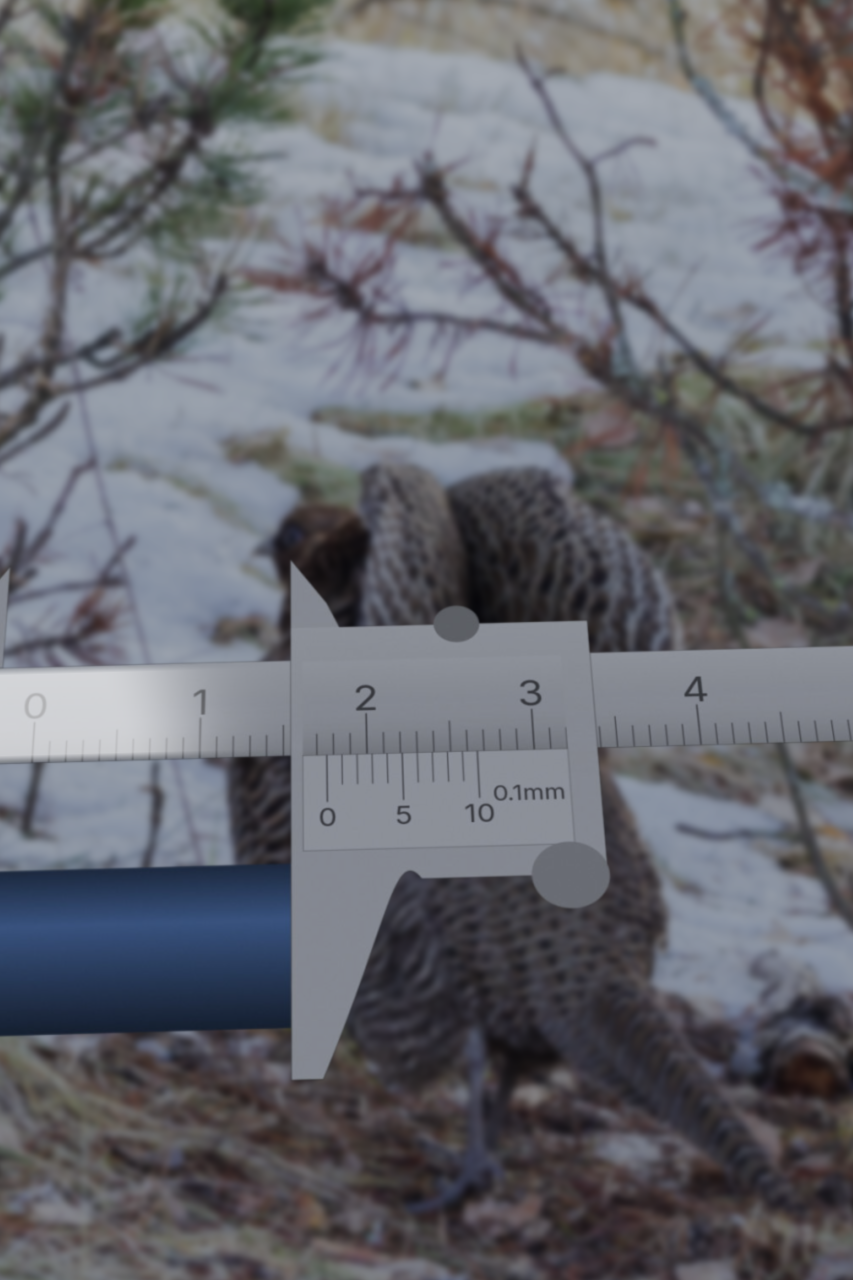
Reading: 17.6 mm
